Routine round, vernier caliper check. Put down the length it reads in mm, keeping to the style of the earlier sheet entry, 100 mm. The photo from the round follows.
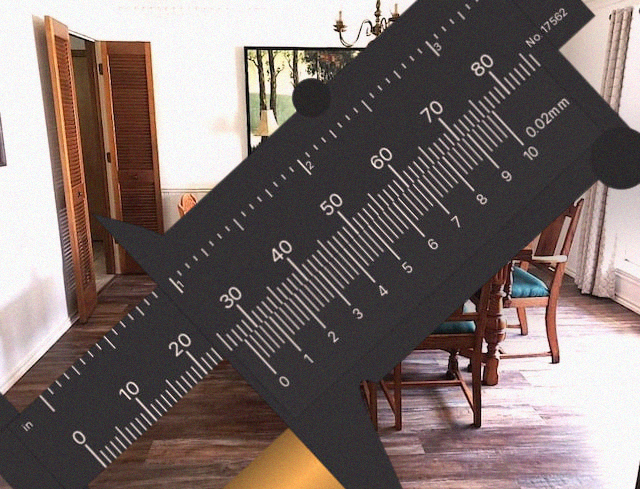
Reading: 27.4 mm
